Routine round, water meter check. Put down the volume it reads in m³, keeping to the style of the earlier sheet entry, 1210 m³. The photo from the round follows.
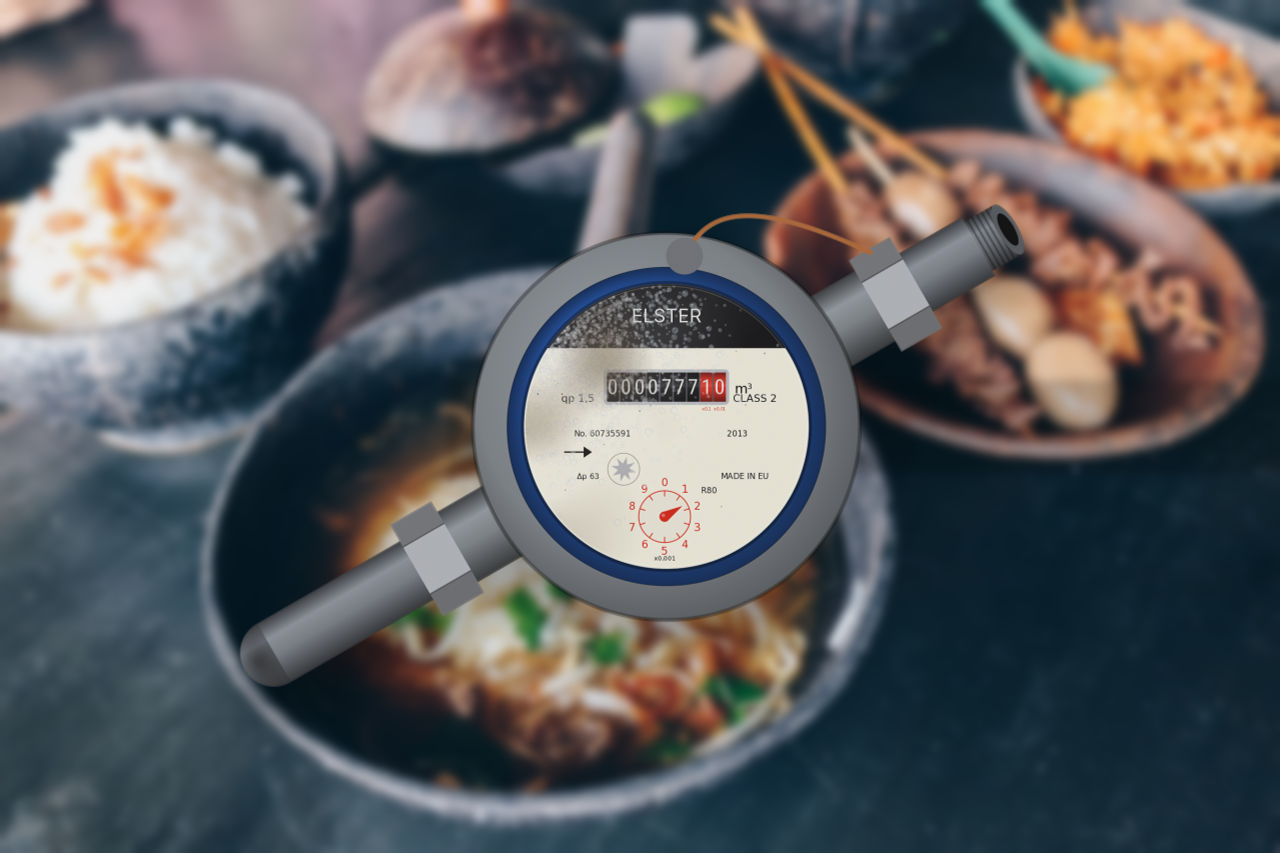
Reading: 777.101 m³
